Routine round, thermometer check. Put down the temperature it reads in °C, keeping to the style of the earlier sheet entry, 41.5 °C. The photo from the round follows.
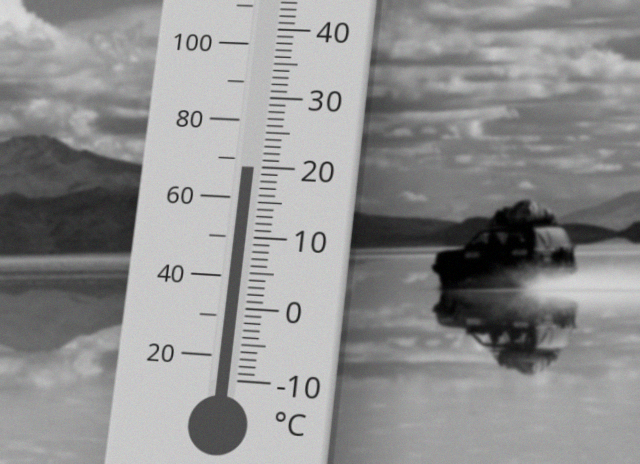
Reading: 20 °C
